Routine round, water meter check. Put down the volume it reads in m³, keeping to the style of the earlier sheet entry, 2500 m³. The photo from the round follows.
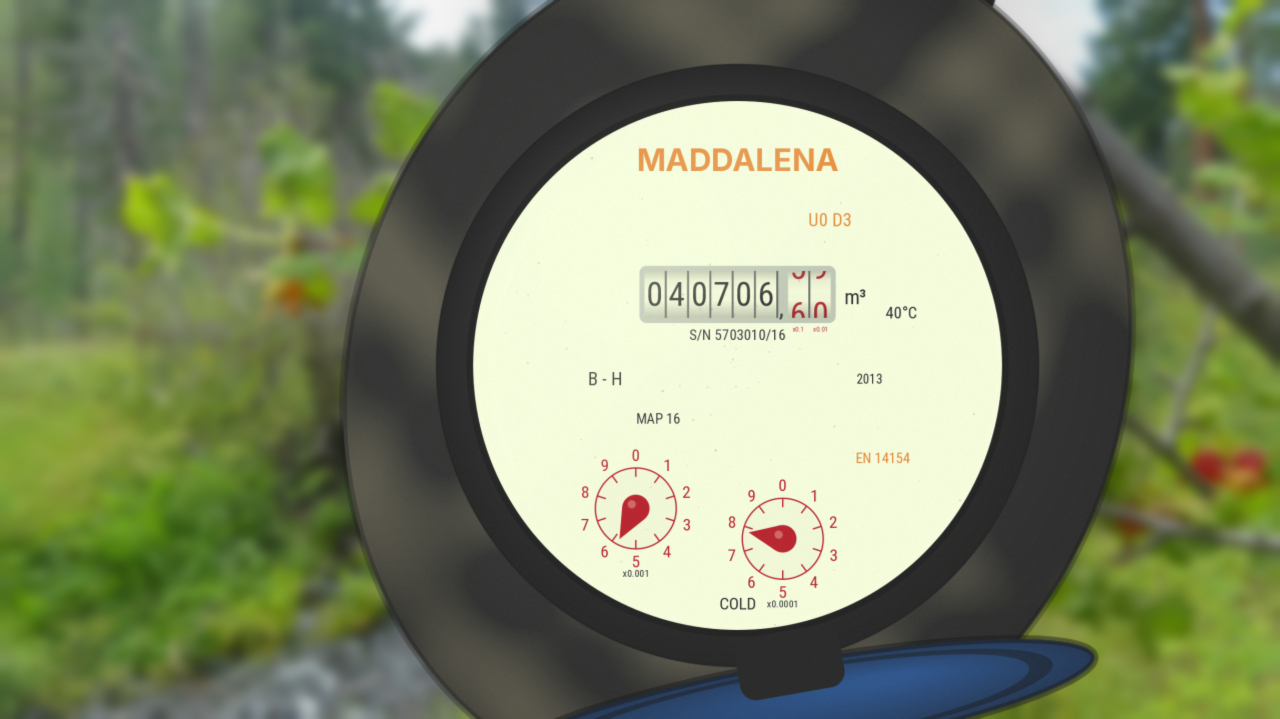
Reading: 40706.5957 m³
